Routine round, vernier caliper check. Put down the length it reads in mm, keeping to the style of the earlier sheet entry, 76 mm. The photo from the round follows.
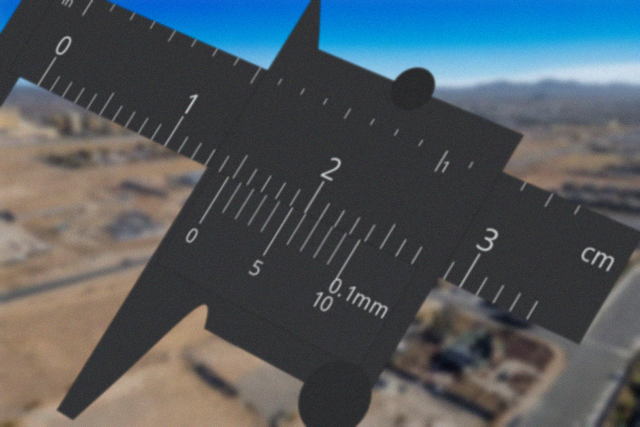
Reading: 14.7 mm
